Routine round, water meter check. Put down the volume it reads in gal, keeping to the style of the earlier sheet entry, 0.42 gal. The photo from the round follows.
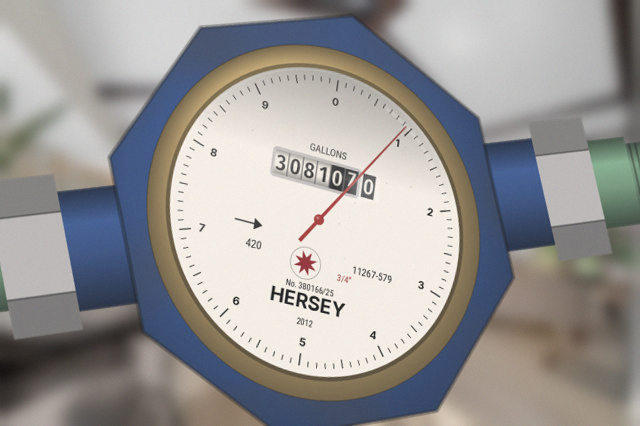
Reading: 3081070.9 gal
